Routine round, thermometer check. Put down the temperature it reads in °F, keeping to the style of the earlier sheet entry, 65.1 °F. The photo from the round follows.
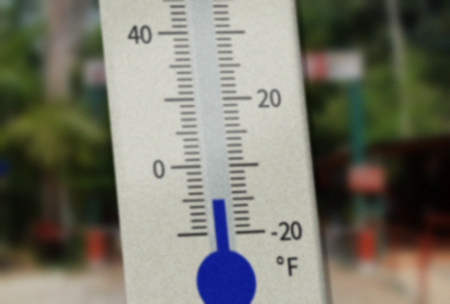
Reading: -10 °F
